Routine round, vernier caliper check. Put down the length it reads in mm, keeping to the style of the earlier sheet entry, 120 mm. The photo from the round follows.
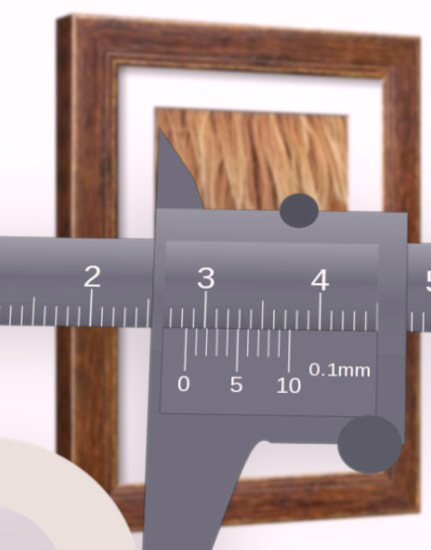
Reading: 28.4 mm
